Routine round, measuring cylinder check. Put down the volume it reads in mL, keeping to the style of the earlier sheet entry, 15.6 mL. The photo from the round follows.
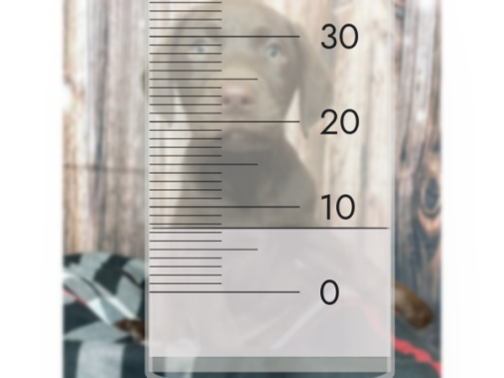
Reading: 7.5 mL
